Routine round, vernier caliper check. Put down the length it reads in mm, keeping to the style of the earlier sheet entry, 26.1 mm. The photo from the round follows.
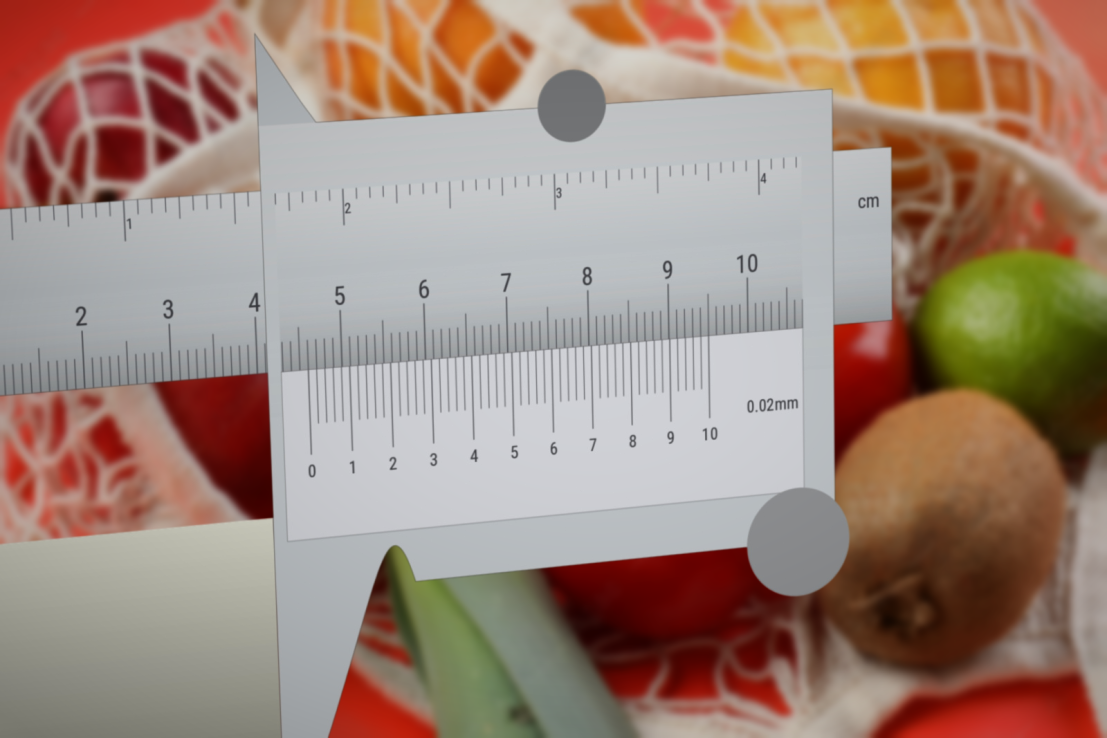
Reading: 46.0 mm
